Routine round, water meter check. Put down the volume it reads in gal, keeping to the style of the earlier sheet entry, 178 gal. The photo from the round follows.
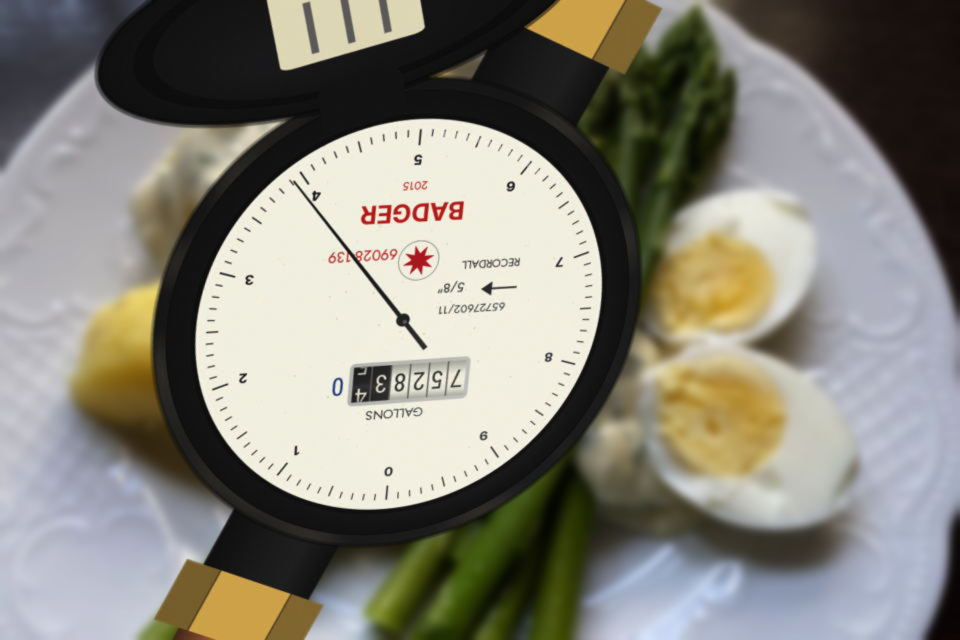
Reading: 7528343.9 gal
